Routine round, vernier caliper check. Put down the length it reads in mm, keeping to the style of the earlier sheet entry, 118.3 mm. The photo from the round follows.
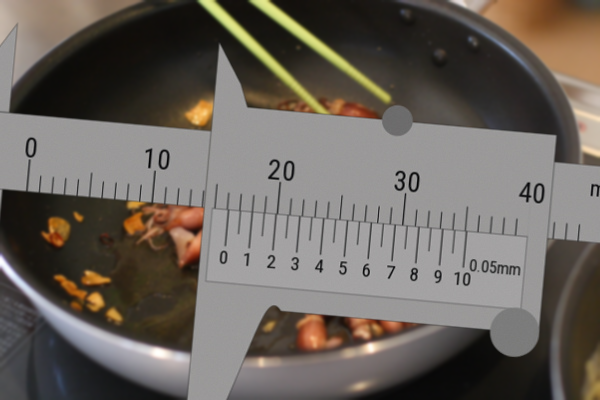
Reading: 16.1 mm
